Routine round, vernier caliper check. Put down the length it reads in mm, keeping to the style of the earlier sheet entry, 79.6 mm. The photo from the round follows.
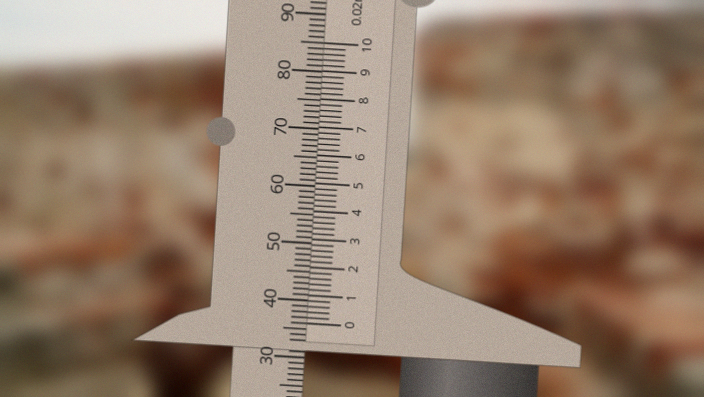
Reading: 36.0 mm
